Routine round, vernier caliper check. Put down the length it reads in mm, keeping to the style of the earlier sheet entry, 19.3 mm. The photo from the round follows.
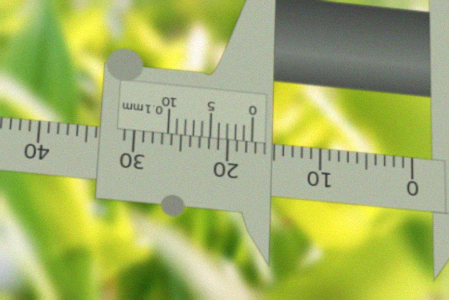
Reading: 17.4 mm
